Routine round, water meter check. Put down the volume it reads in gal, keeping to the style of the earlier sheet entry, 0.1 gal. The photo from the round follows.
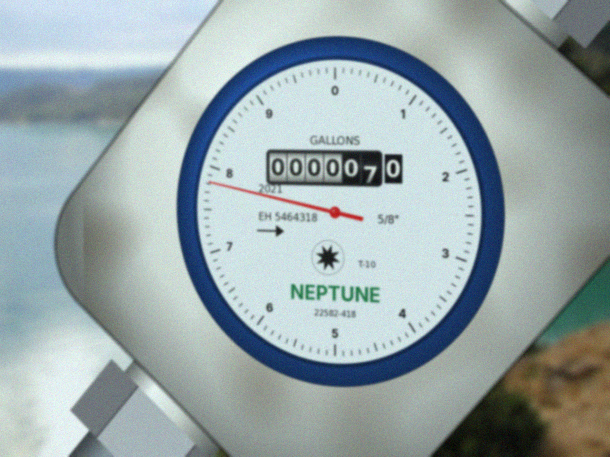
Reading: 67.8 gal
